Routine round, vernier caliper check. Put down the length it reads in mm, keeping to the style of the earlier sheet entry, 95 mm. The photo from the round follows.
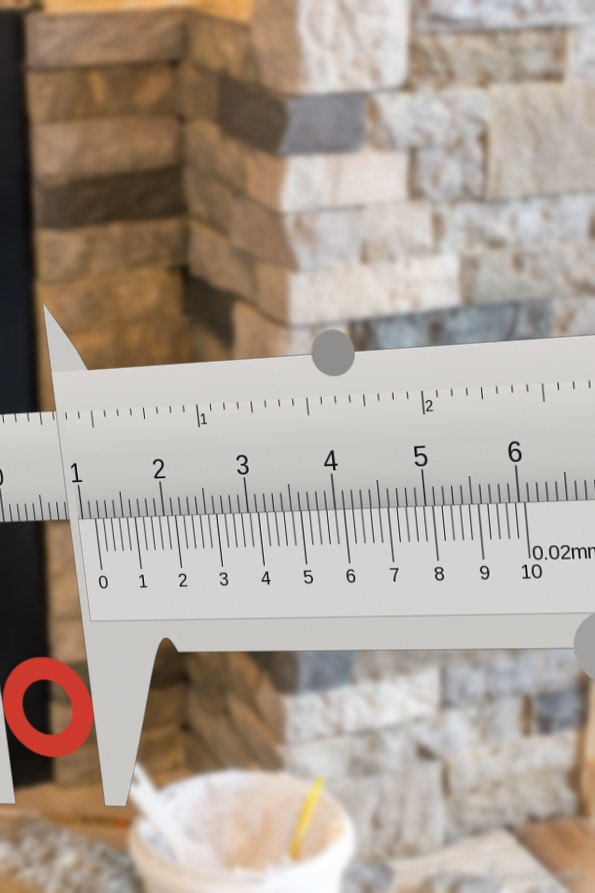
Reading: 11.6 mm
